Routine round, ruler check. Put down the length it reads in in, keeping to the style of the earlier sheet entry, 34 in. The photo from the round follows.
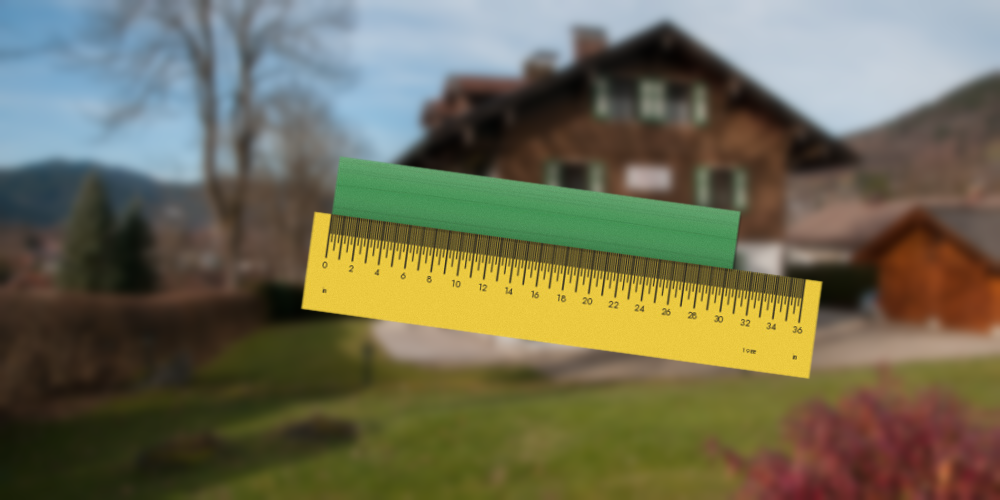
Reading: 30.5 in
